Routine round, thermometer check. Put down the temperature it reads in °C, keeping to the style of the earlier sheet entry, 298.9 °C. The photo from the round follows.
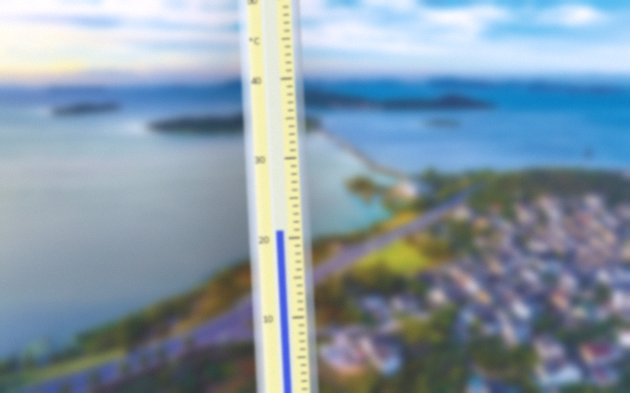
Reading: 21 °C
